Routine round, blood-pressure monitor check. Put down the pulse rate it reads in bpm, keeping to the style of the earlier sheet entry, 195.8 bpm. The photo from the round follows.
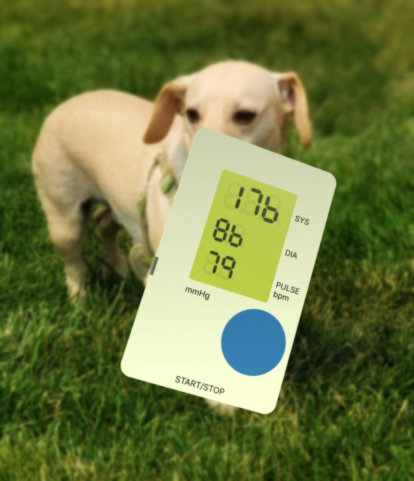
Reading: 79 bpm
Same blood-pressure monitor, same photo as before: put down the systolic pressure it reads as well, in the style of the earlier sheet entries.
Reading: 176 mmHg
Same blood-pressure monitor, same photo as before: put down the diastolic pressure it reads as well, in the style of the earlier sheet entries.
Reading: 86 mmHg
